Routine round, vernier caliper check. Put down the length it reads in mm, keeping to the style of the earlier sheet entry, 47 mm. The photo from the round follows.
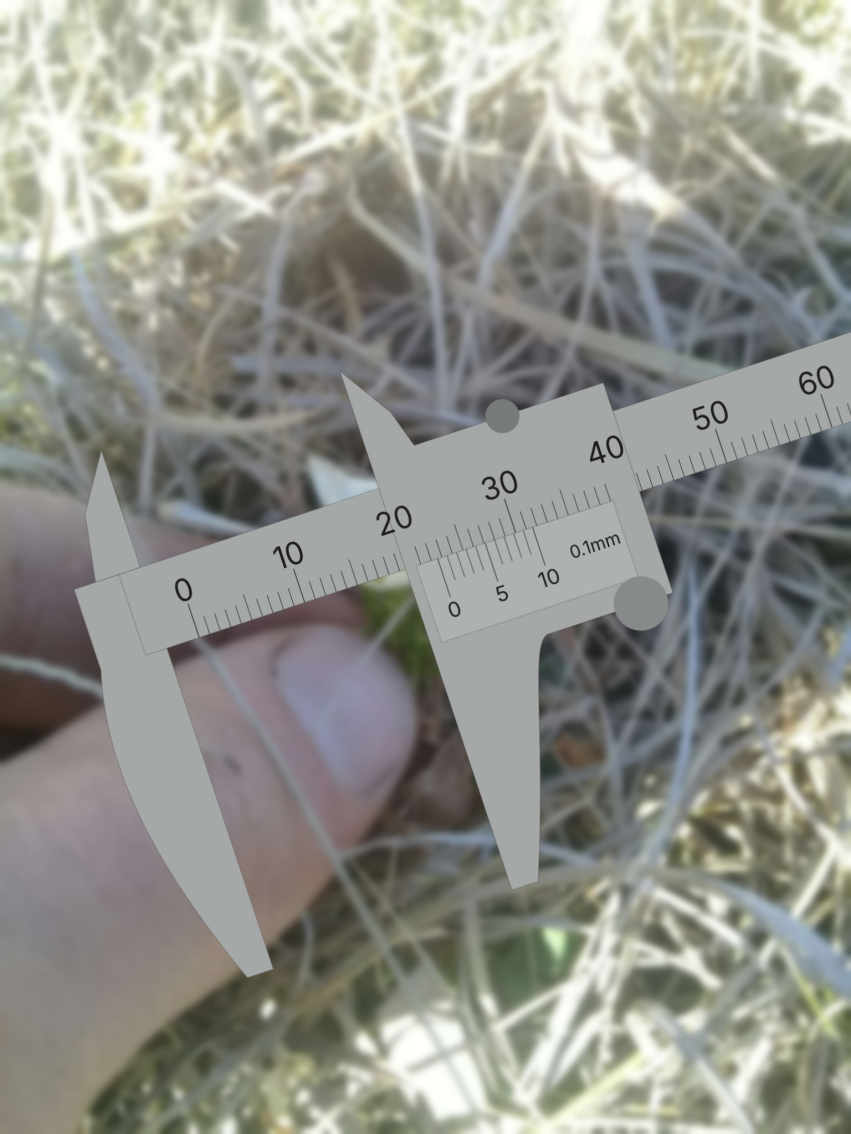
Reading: 22.6 mm
